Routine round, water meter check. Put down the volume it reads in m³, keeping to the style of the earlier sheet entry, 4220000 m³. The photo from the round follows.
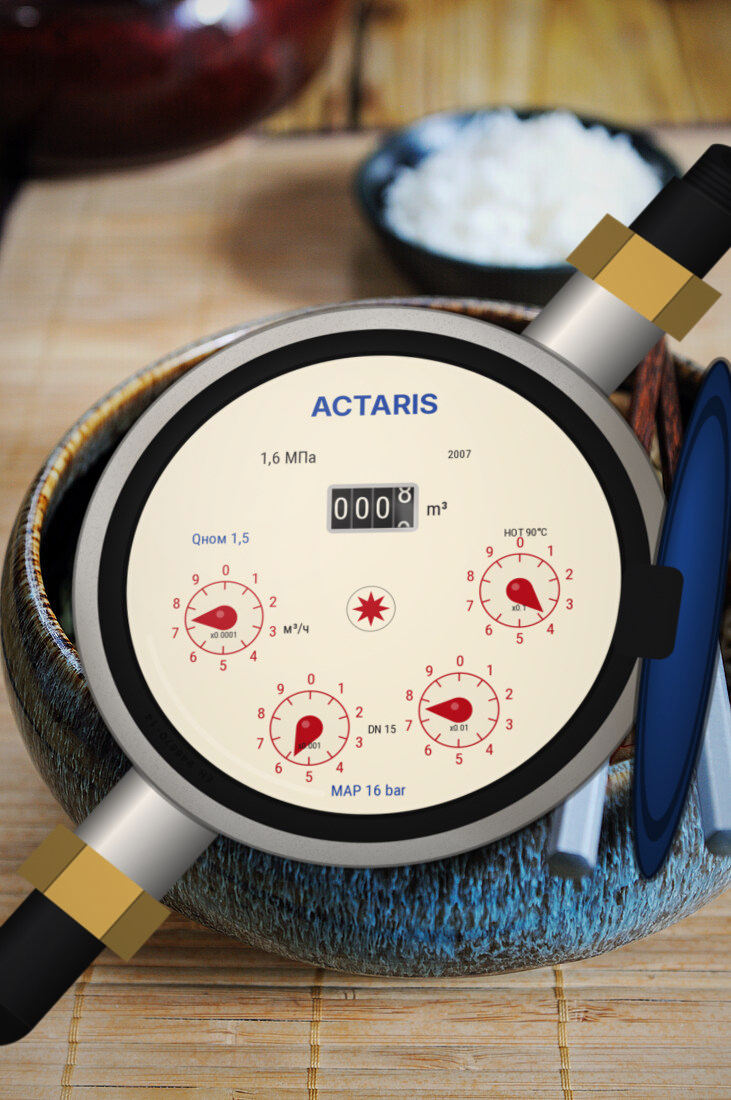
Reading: 8.3757 m³
